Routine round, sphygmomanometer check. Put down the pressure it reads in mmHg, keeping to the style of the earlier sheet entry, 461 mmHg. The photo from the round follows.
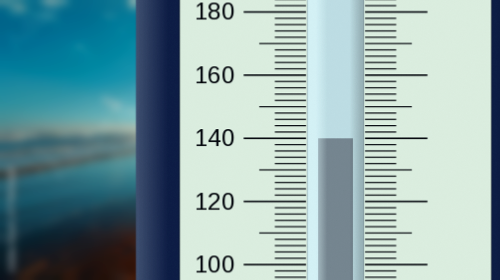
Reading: 140 mmHg
